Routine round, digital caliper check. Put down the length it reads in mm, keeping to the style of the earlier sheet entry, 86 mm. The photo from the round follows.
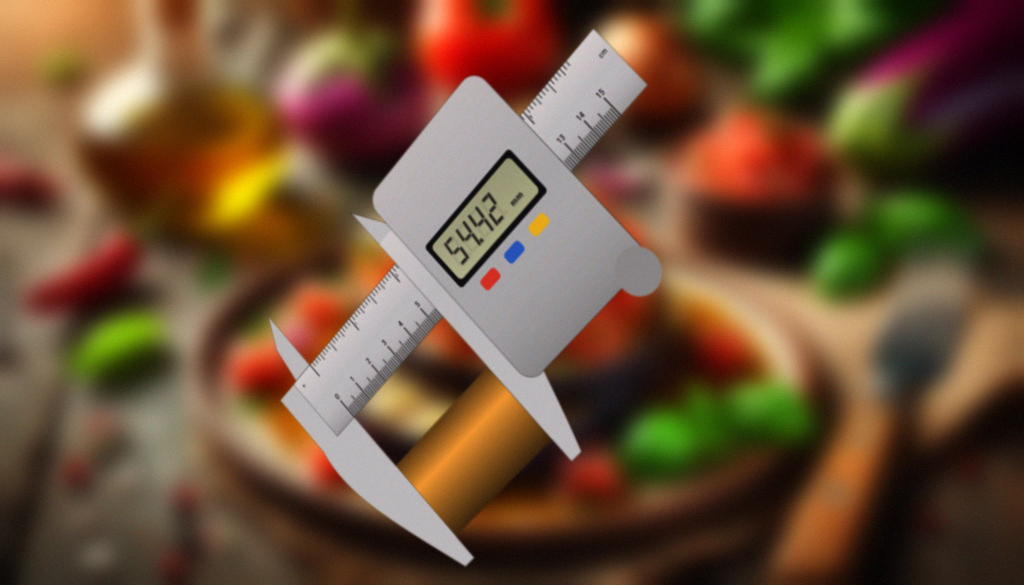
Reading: 54.42 mm
